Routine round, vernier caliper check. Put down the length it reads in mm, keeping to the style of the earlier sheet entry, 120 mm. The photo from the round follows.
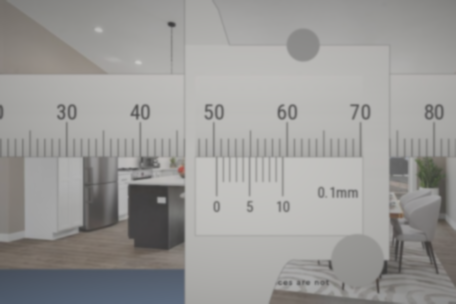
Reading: 50.4 mm
